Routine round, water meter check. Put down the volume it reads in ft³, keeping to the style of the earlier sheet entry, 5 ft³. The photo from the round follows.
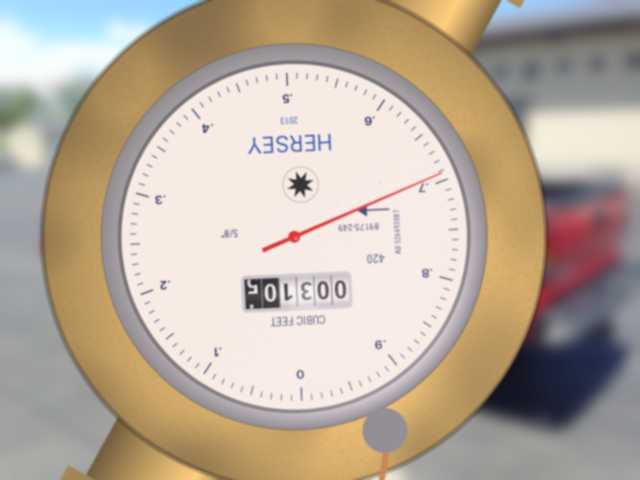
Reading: 3104.69 ft³
